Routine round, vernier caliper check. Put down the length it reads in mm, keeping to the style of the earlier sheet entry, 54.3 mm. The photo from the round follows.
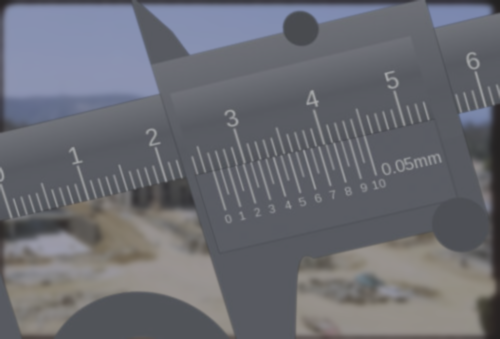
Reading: 26.0 mm
